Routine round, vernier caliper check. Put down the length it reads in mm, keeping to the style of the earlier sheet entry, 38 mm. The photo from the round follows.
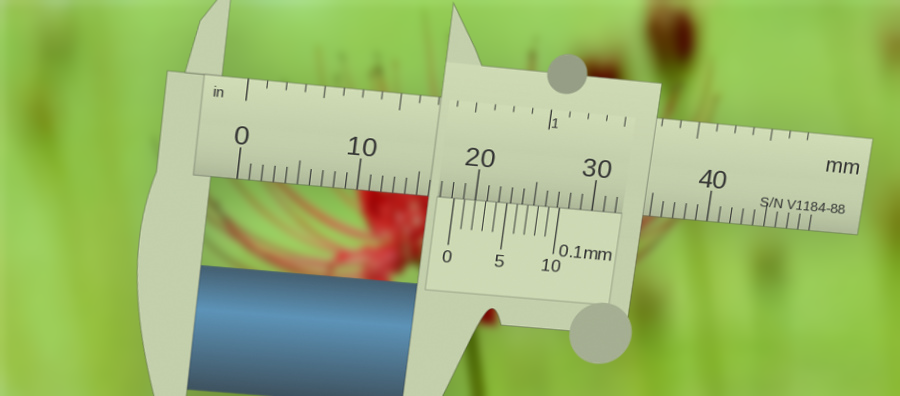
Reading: 18.2 mm
